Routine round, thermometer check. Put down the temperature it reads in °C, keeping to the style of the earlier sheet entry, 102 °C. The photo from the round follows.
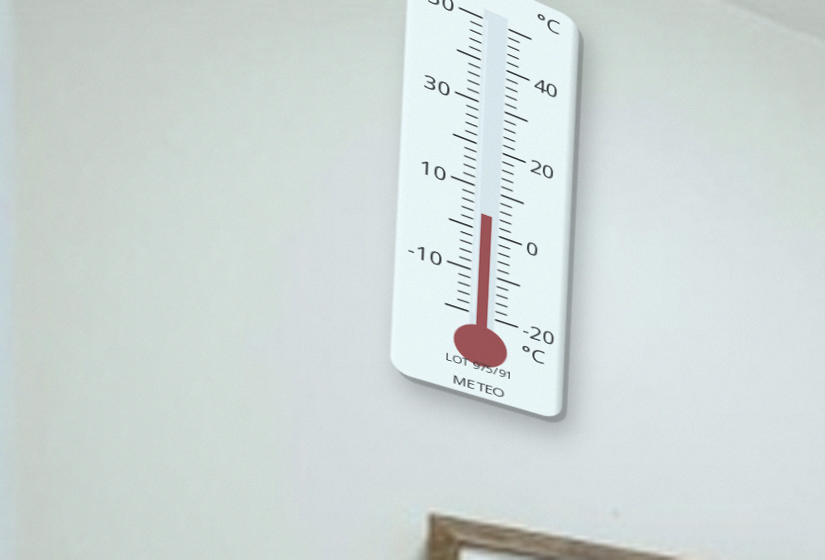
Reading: 4 °C
